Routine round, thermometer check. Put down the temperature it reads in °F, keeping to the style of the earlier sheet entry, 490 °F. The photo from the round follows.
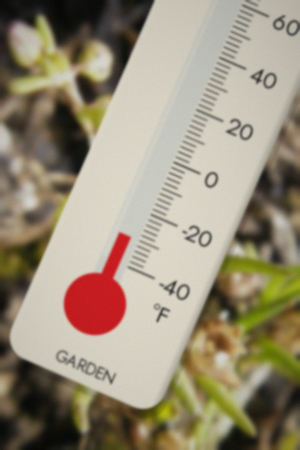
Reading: -30 °F
